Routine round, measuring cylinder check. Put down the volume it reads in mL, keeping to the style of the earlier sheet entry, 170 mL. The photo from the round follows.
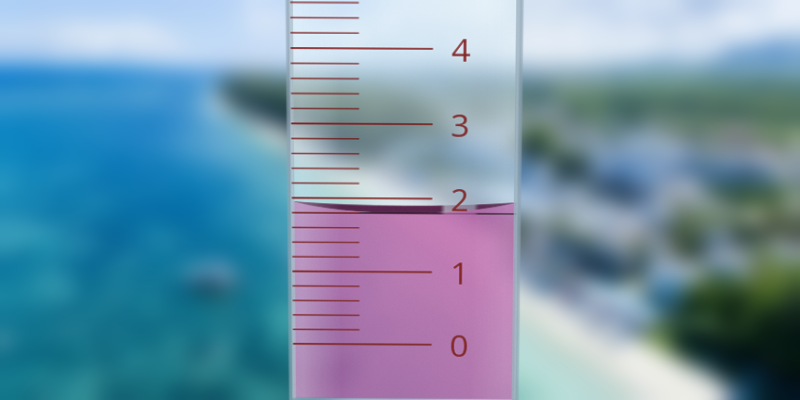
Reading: 1.8 mL
